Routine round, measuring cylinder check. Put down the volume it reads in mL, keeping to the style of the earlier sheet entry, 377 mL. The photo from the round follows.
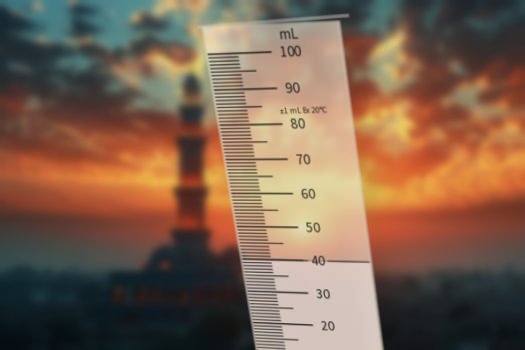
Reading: 40 mL
